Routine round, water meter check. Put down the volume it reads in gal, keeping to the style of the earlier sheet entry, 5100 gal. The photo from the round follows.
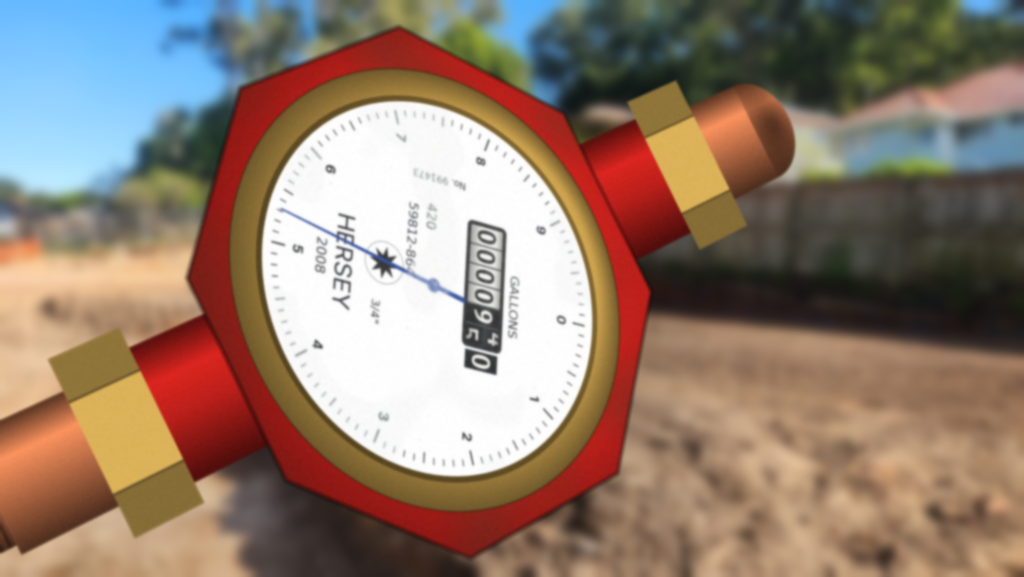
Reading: 945.3 gal
